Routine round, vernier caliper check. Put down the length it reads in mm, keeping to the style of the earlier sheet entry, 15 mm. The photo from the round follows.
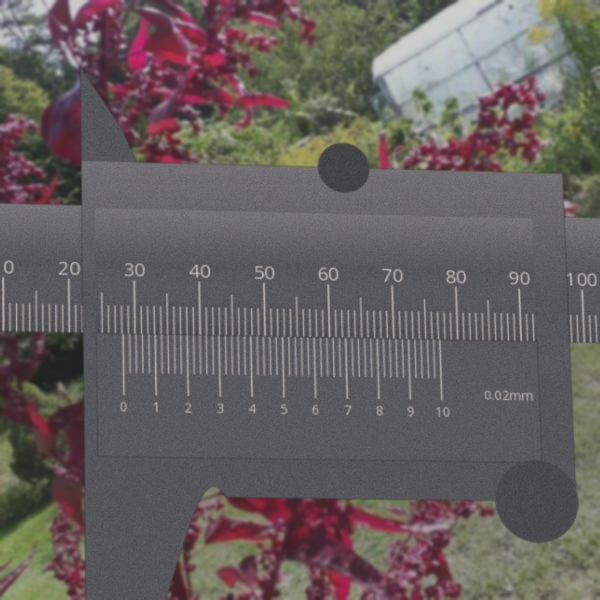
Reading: 28.2 mm
